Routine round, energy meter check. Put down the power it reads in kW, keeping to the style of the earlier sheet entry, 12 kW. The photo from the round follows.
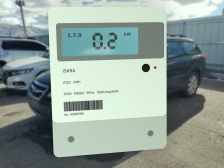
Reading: 0.2 kW
